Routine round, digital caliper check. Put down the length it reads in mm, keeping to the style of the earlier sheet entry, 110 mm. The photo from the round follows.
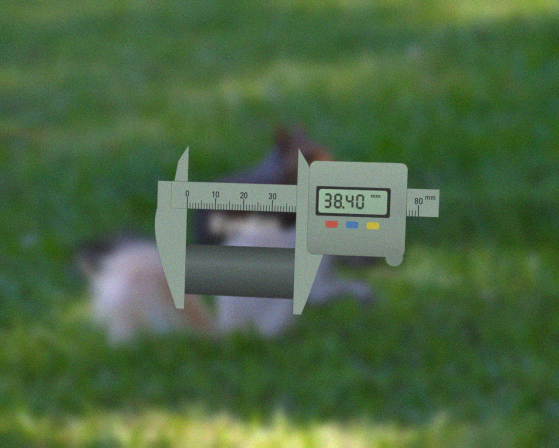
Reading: 38.40 mm
